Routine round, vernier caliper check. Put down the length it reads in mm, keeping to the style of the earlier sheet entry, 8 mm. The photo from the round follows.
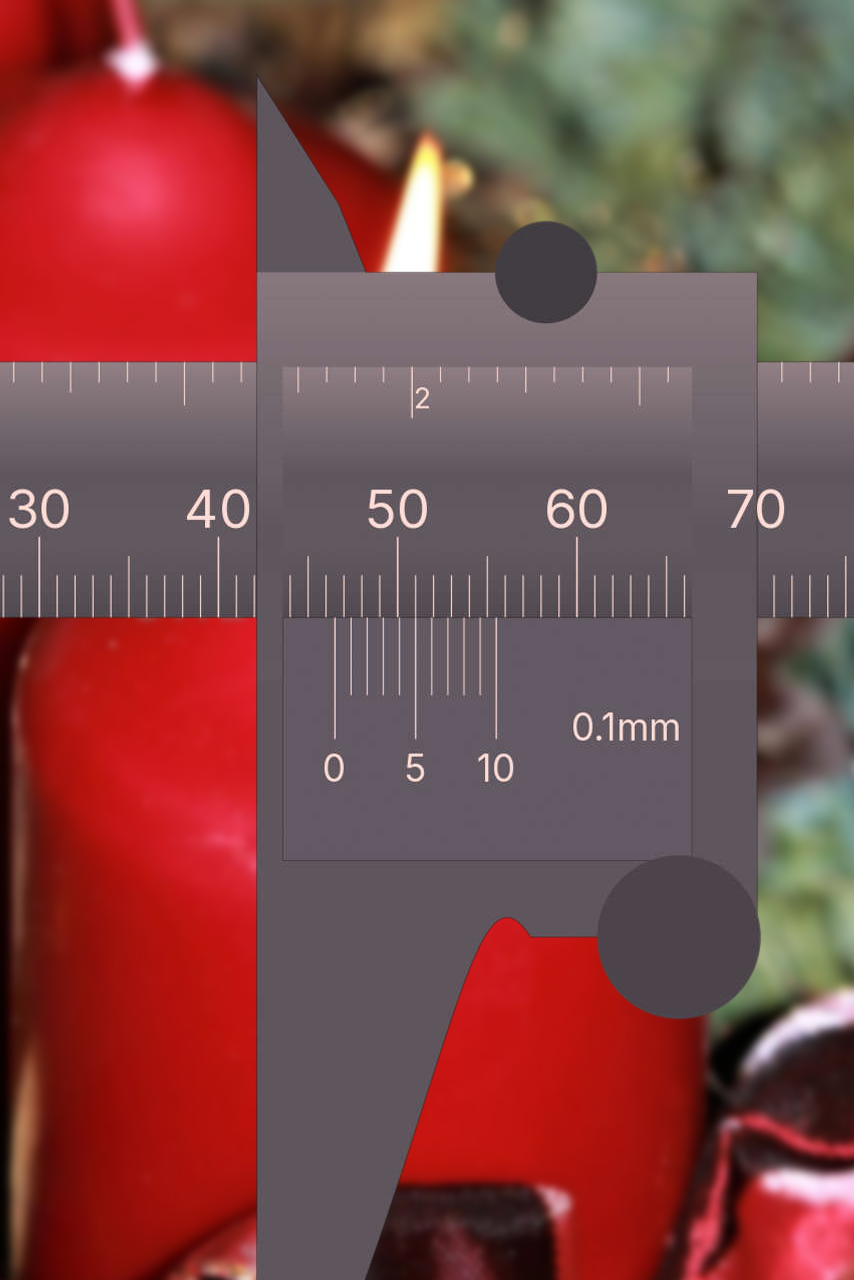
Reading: 46.5 mm
